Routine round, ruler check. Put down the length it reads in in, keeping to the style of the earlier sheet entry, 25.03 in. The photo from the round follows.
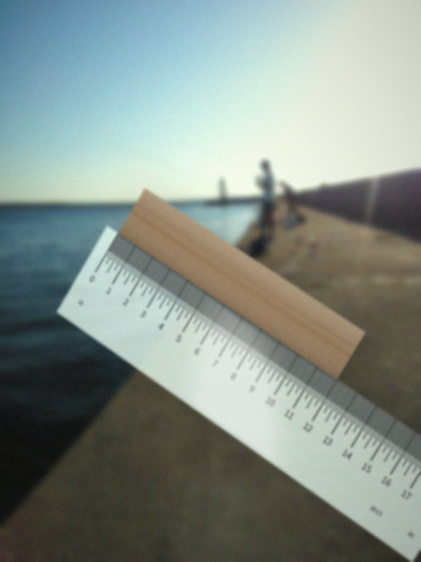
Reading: 12 in
